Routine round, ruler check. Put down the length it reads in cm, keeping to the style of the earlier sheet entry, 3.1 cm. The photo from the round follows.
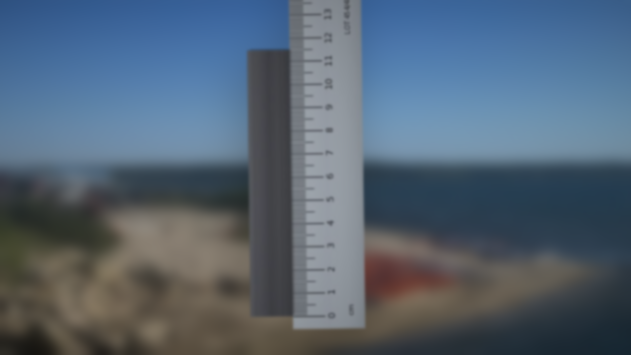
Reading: 11.5 cm
